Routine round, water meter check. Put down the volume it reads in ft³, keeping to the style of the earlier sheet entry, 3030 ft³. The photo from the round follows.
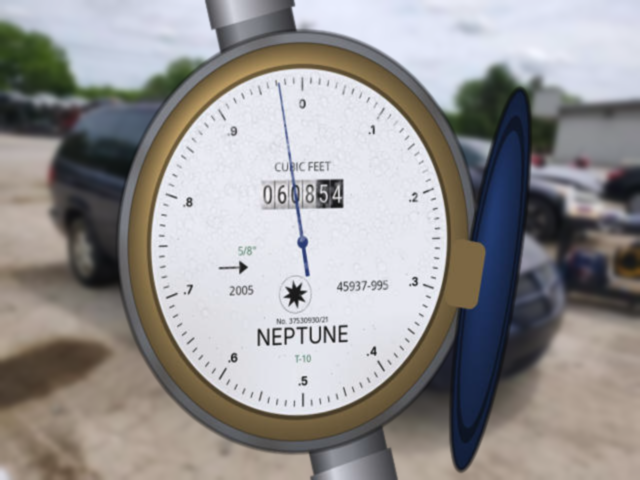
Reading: 60853.97 ft³
